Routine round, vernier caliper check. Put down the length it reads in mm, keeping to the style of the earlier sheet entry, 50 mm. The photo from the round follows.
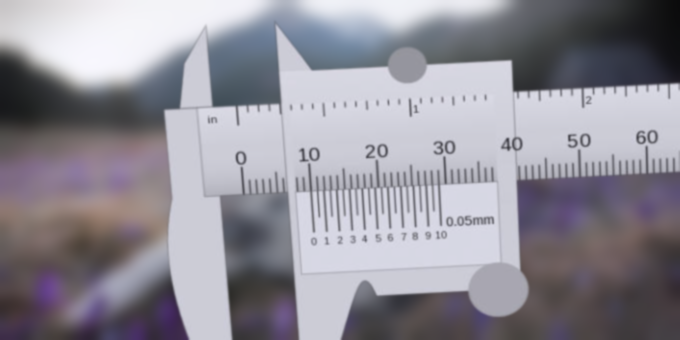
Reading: 10.0 mm
